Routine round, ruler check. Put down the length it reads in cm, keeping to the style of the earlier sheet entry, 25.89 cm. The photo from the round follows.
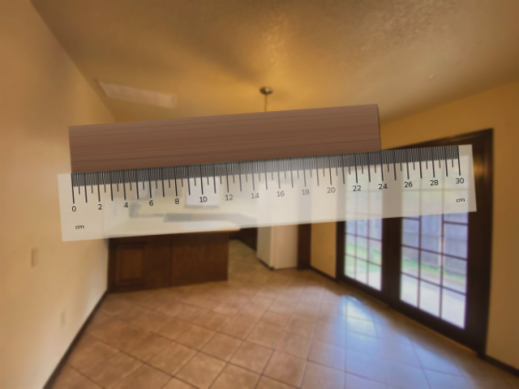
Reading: 24 cm
